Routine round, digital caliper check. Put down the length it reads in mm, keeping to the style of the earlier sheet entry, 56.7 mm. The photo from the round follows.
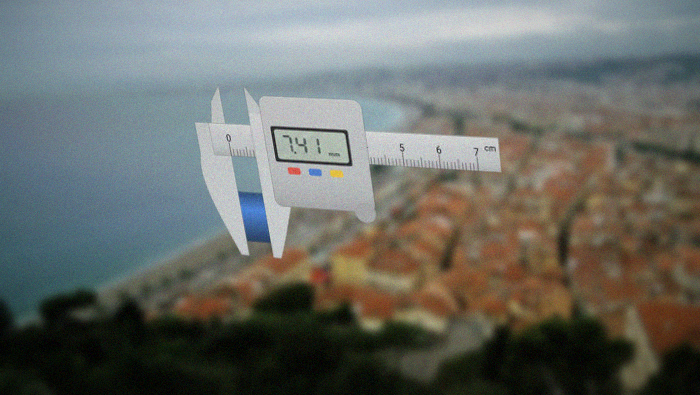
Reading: 7.41 mm
